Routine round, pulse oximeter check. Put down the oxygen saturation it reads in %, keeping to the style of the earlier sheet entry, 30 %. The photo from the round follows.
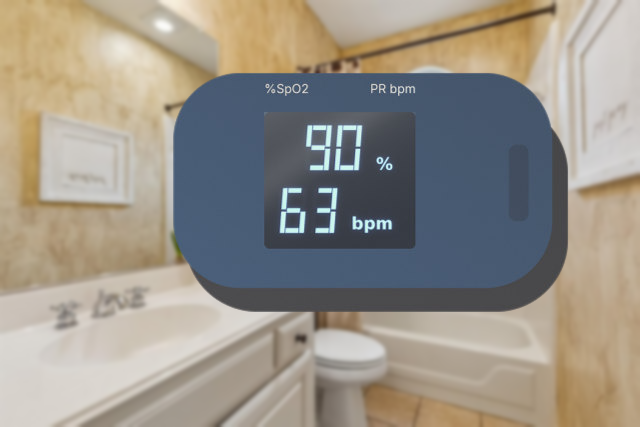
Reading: 90 %
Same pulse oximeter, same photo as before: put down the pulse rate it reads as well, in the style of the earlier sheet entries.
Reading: 63 bpm
